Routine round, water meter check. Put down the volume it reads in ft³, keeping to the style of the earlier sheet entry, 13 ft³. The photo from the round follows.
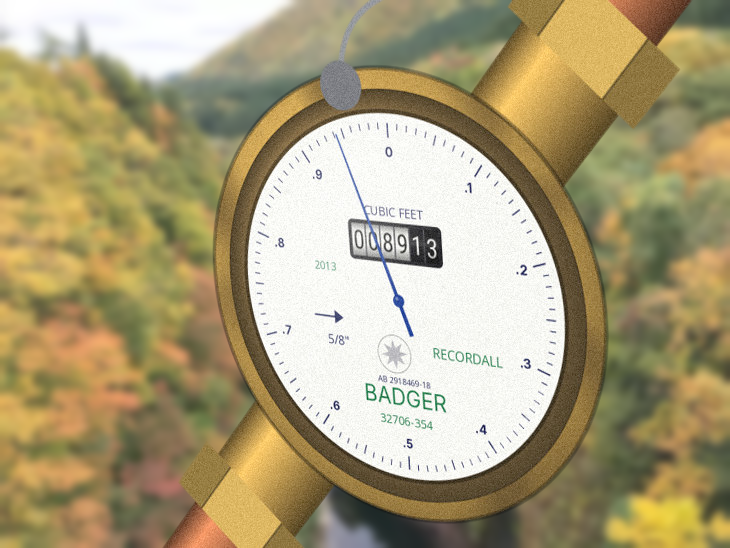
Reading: 8912.94 ft³
